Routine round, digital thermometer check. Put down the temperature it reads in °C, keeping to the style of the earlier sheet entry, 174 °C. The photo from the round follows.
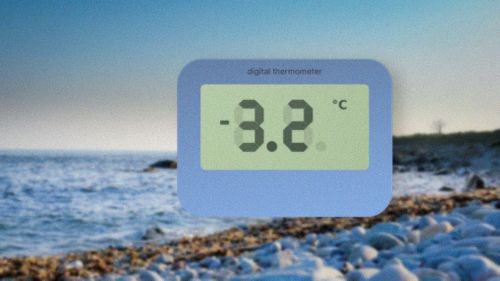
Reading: -3.2 °C
